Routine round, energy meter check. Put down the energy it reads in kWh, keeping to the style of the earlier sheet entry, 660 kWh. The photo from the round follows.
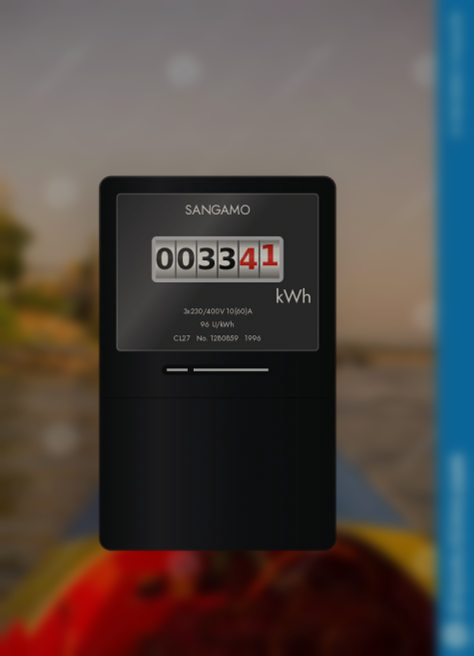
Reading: 33.41 kWh
